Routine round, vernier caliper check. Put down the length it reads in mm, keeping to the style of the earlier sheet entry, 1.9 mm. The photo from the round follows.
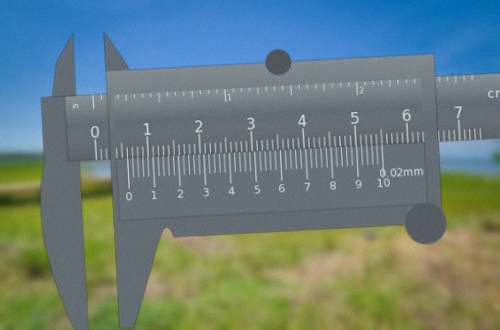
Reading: 6.0 mm
